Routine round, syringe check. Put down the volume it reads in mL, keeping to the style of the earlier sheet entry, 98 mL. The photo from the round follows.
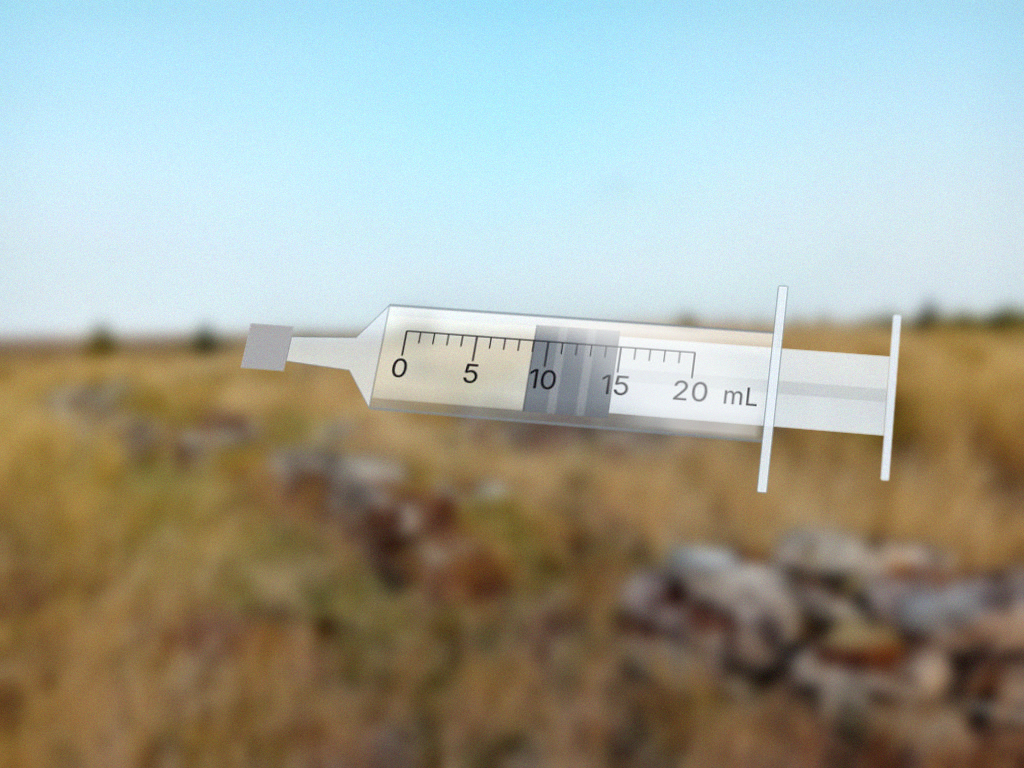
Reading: 9 mL
